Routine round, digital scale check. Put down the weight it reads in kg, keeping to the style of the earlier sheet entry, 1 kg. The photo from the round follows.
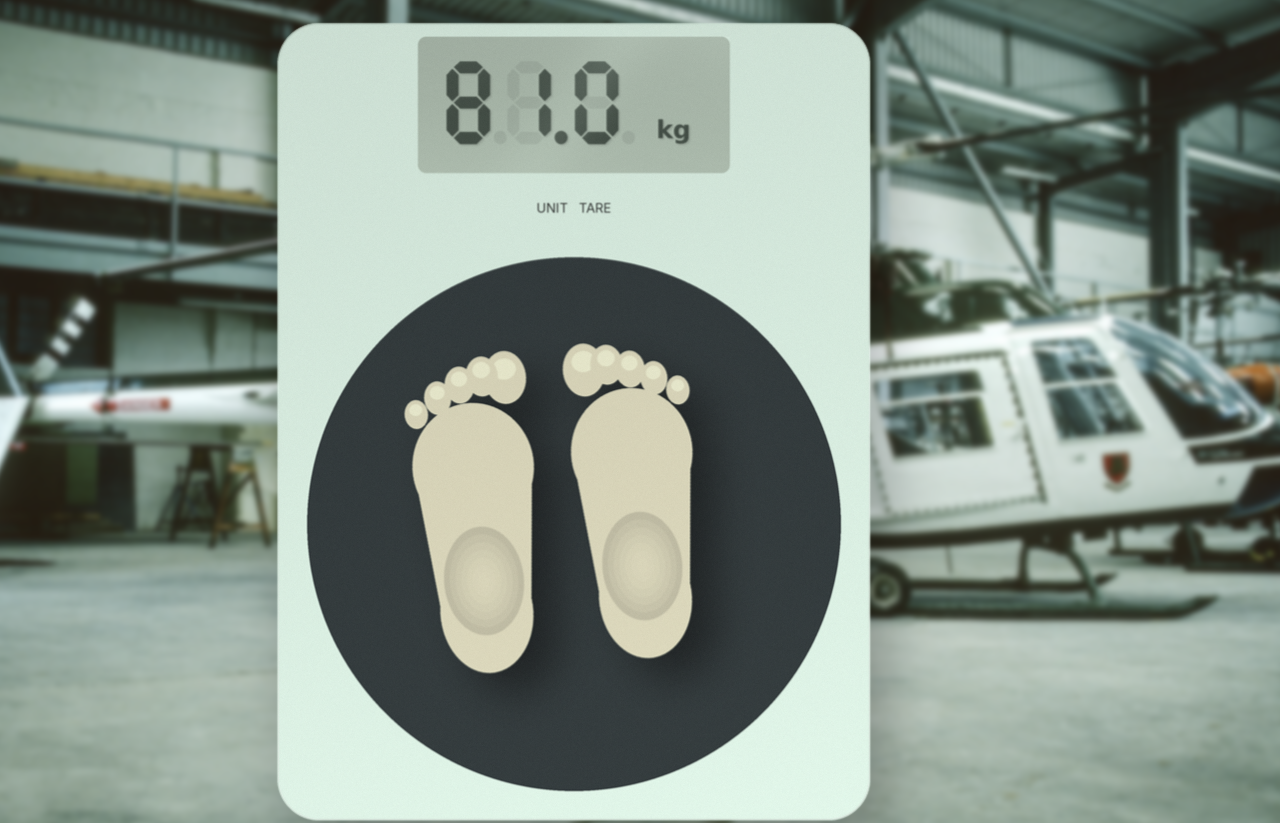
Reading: 81.0 kg
